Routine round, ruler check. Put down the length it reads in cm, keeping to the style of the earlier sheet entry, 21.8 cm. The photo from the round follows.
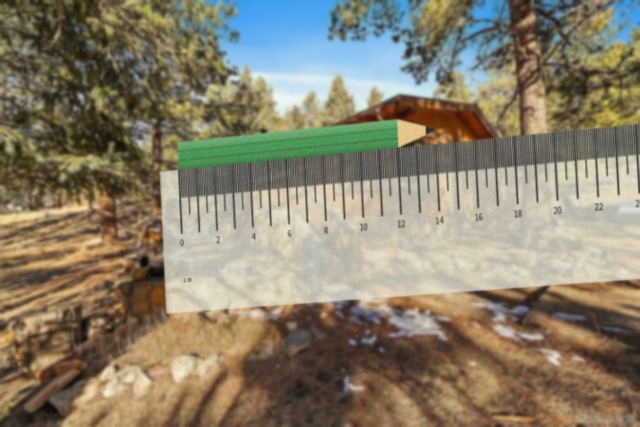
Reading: 14 cm
